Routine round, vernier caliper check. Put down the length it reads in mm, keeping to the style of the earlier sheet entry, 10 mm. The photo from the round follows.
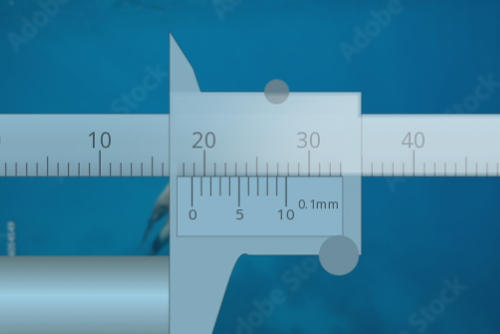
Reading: 18.8 mm
